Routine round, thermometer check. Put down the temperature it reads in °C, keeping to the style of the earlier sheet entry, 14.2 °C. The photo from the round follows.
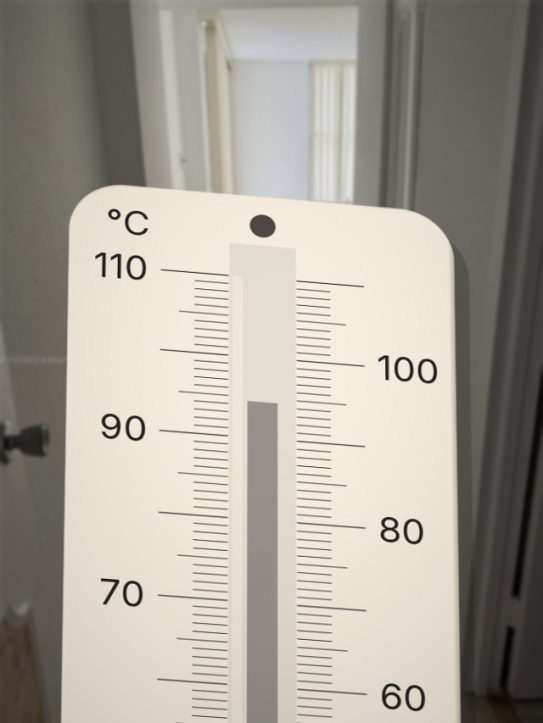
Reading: 94.5 °C
